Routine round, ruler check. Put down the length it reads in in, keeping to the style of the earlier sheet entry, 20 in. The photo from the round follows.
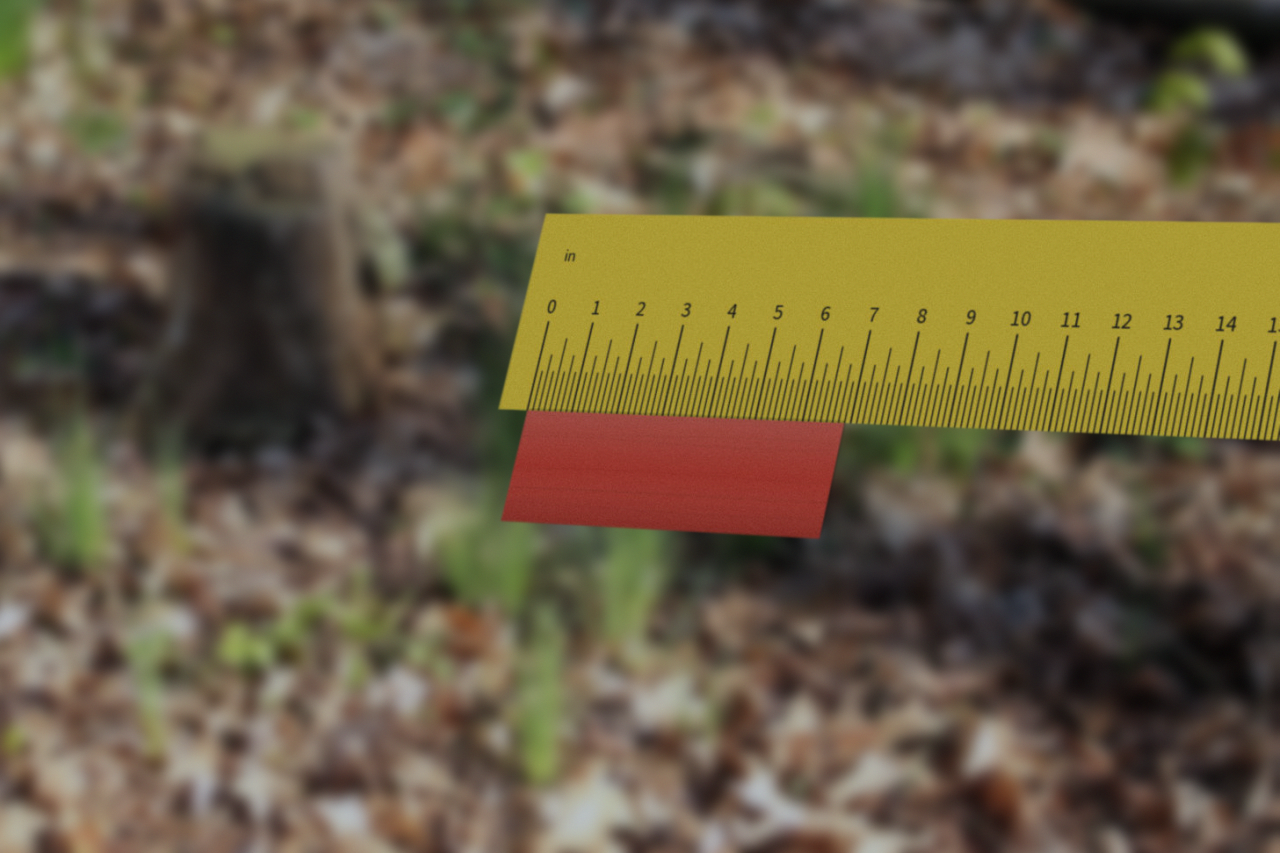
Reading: 6.875 in
